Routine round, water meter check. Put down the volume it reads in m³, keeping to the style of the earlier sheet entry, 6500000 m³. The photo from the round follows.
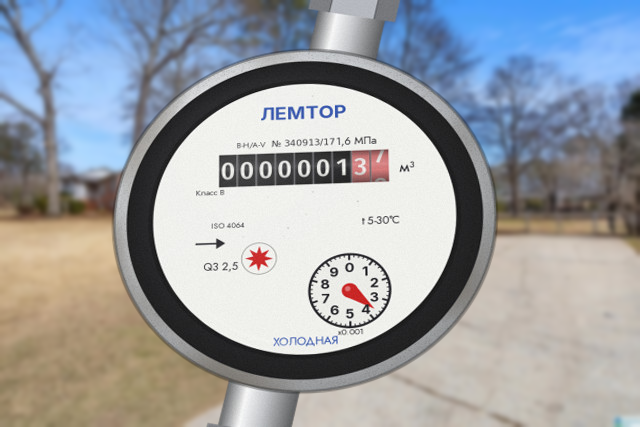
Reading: 1.373 m³
